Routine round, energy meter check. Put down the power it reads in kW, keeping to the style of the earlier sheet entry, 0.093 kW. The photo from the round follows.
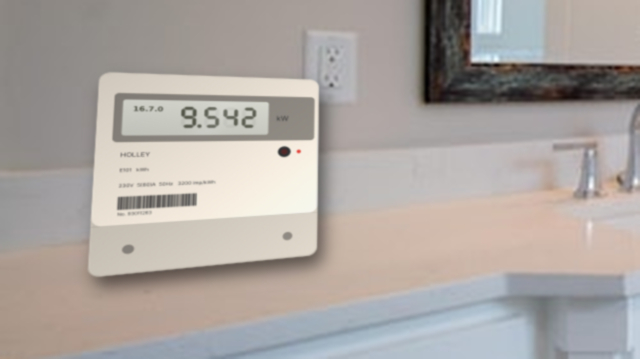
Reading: 9.542 kW
